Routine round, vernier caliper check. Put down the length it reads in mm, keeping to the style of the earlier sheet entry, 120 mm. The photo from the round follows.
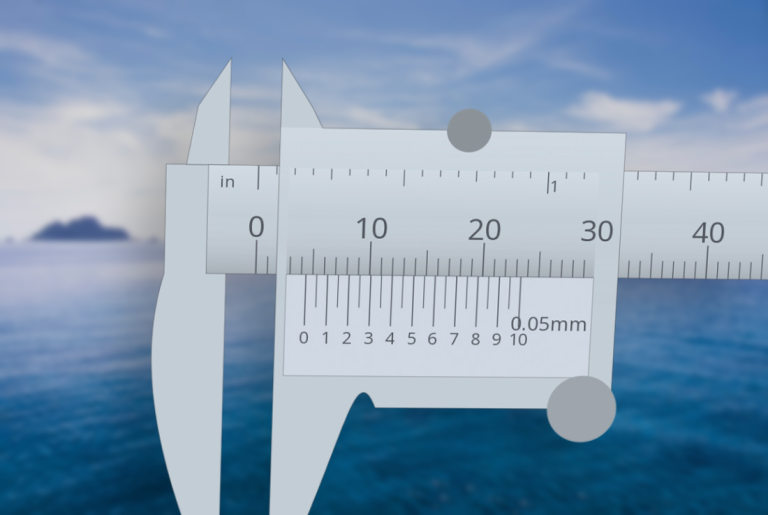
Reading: 4.4 mm
